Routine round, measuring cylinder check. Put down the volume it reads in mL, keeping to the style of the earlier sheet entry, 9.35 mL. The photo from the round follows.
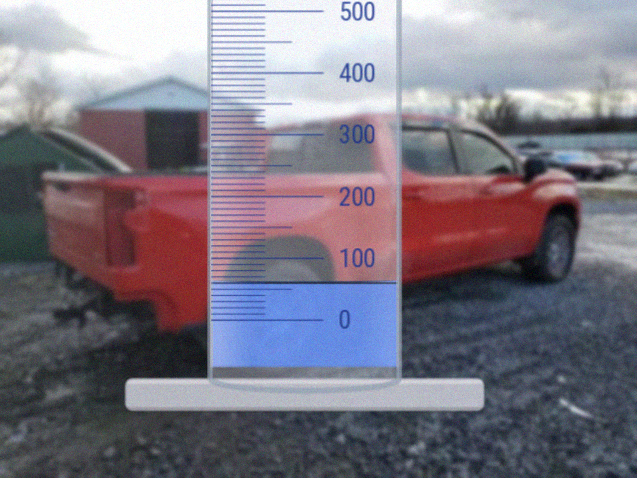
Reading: 60 mL
